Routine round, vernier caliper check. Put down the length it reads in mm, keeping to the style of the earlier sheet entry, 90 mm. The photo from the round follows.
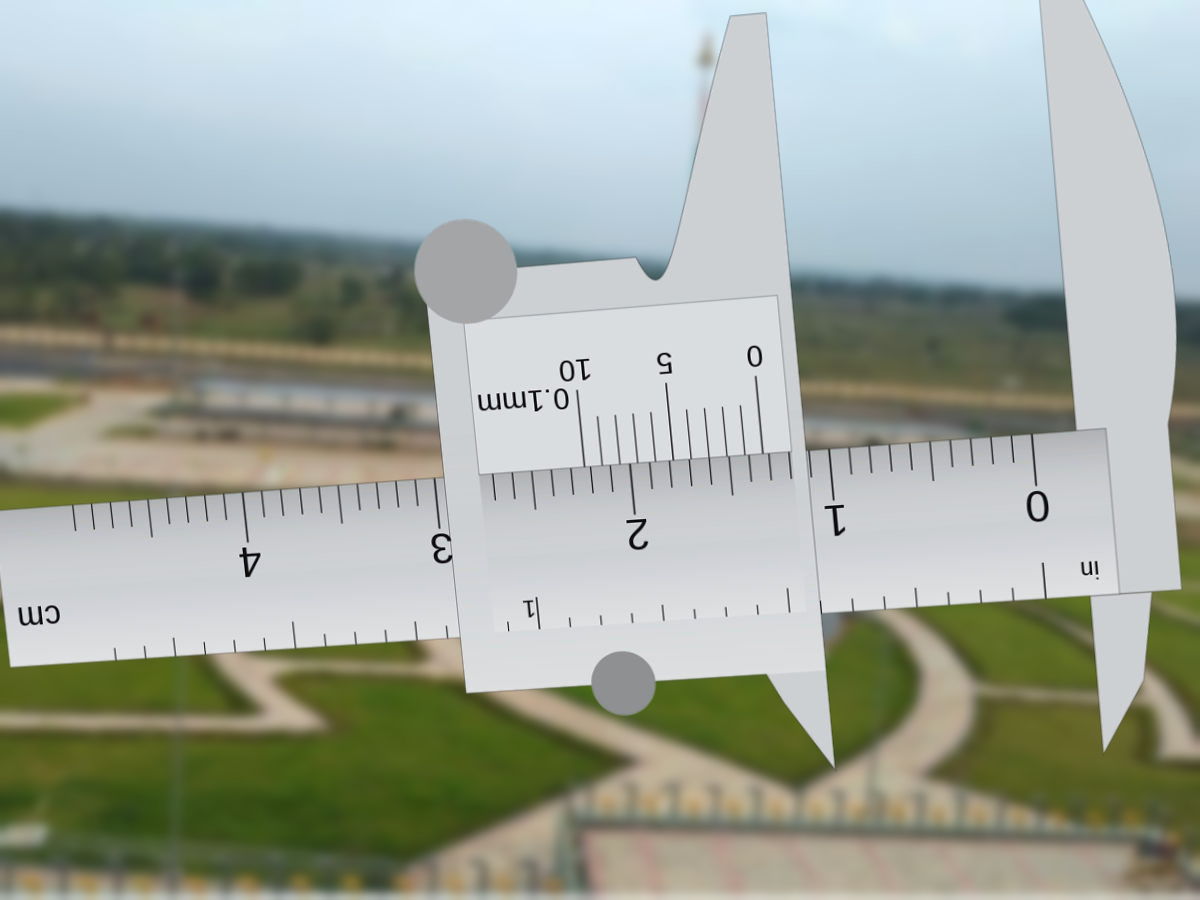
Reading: 13.3 mm
